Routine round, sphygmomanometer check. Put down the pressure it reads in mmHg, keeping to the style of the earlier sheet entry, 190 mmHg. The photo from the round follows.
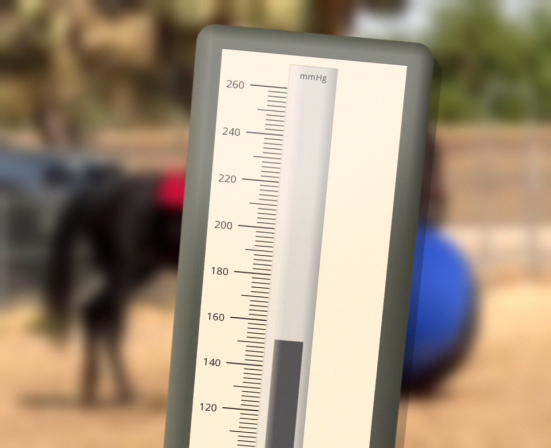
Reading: 152 mmHg
